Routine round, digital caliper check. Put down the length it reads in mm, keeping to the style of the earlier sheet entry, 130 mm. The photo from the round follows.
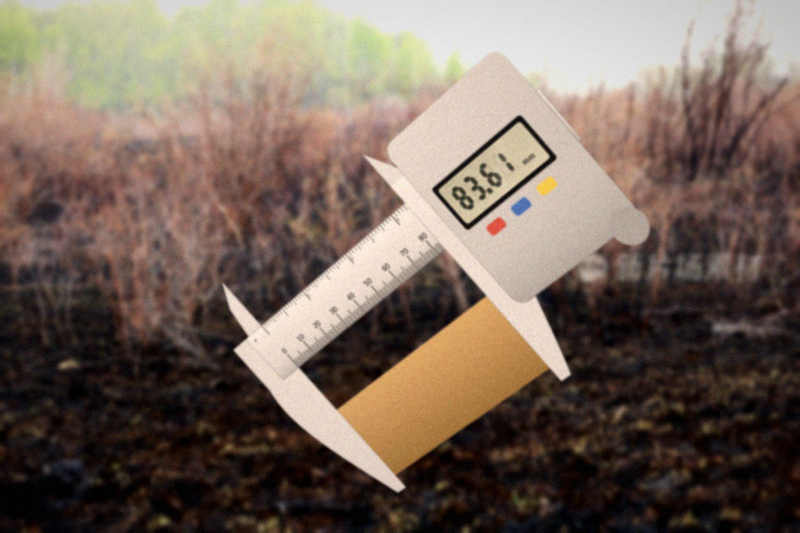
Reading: 83.61 mm
